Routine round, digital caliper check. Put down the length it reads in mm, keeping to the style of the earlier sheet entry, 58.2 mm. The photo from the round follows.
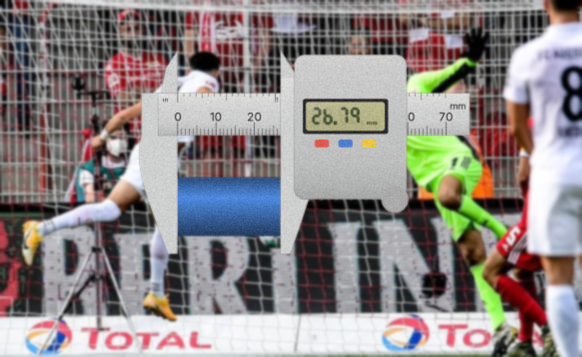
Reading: 26.79 mm
